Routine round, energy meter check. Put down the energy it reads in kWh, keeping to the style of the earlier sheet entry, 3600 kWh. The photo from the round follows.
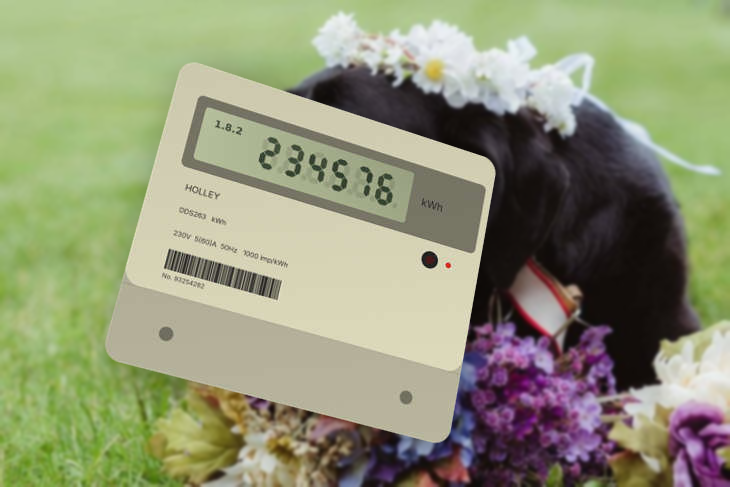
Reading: 234576 kWh
